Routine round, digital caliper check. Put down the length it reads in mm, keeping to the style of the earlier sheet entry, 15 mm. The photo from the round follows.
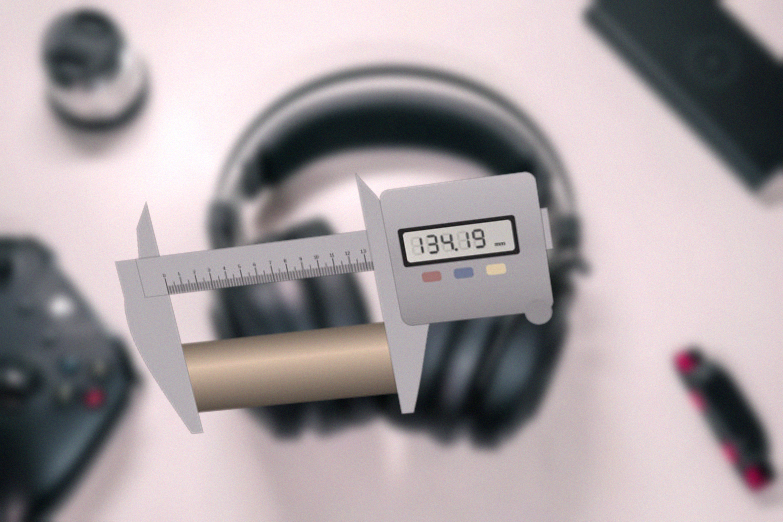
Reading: 134.19 mm
